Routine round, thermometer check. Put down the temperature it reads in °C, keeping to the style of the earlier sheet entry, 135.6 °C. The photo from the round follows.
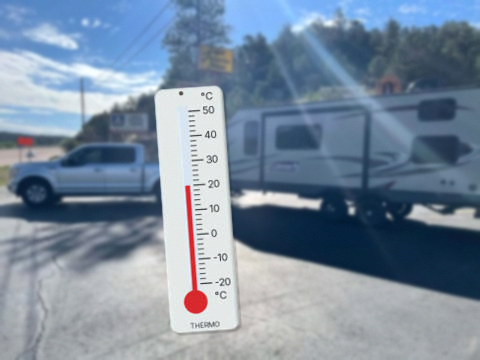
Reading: 20 °C
